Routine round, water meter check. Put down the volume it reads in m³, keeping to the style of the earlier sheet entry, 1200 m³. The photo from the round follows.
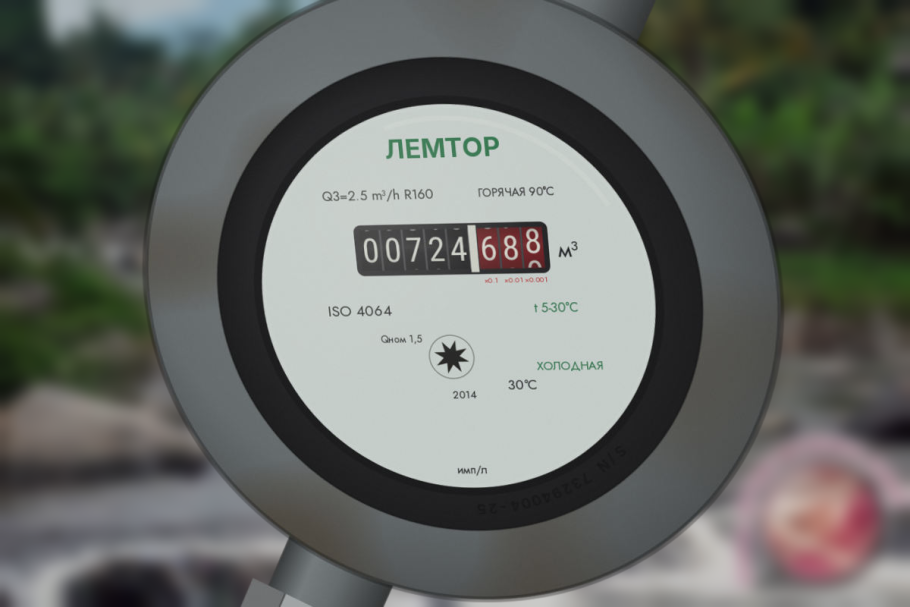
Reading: 724.688 m³
